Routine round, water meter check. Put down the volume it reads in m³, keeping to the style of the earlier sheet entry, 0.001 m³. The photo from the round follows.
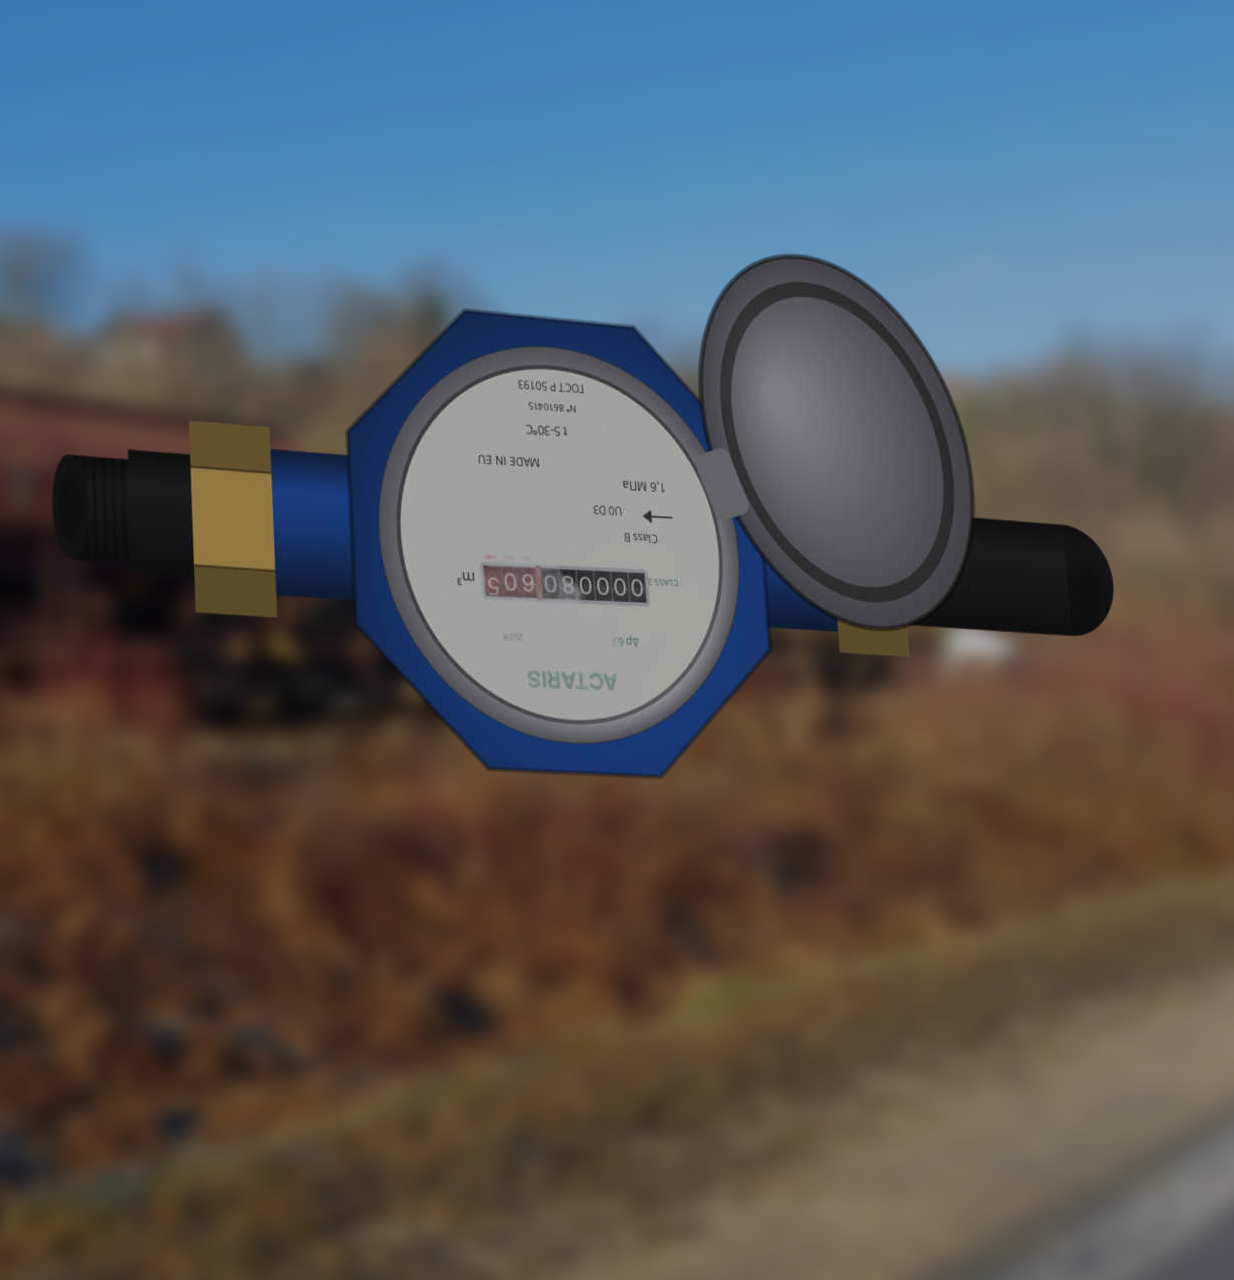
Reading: 80.605 m³
